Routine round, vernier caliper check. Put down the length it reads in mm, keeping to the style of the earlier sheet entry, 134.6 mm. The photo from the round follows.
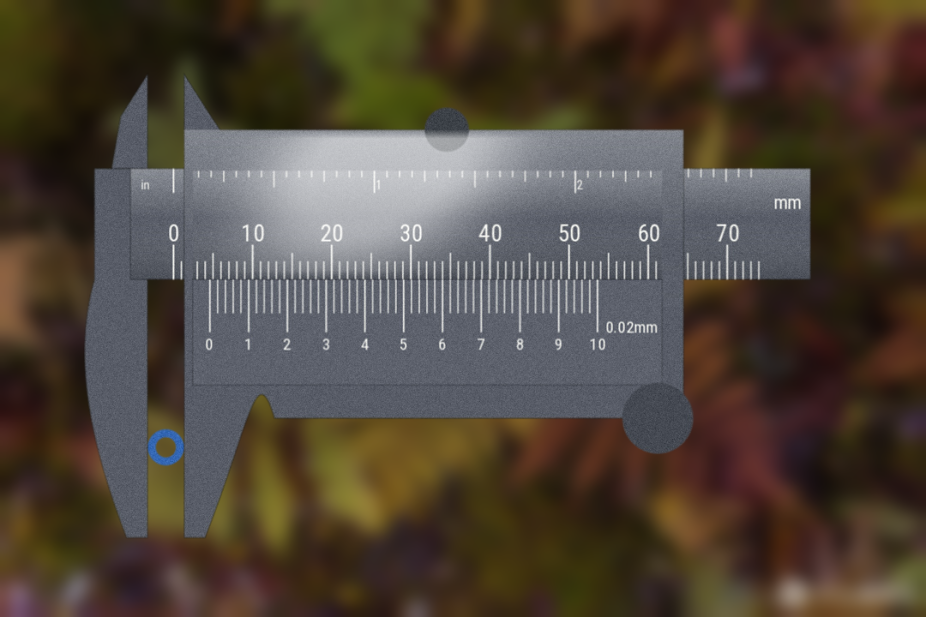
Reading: 4.6 mm
